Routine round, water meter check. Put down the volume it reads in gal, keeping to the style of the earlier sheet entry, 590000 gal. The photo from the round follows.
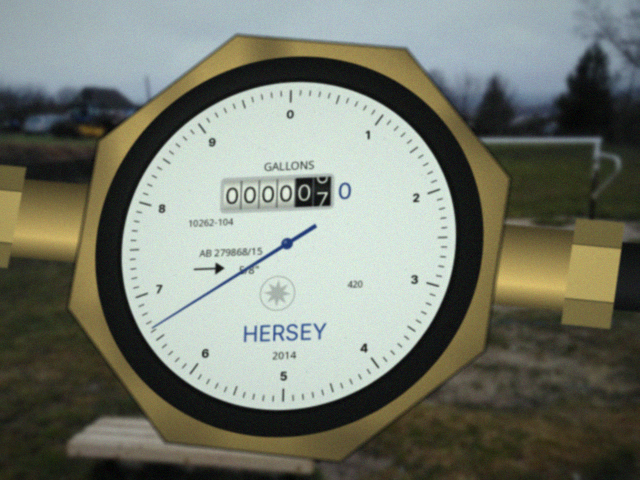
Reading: 66.6 gal
